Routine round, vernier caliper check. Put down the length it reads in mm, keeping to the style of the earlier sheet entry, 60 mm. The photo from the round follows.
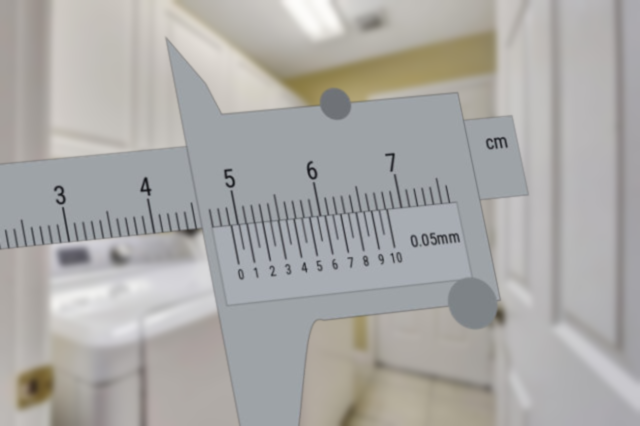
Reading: 49.2 mm
